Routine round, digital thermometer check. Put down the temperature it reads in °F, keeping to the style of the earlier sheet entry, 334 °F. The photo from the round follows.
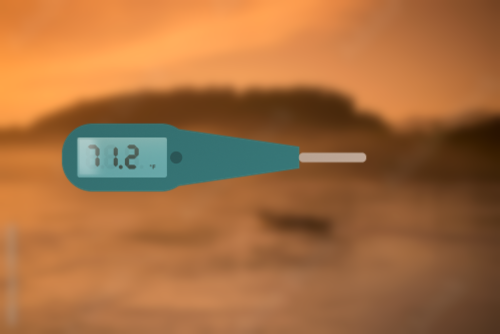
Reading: 71.2 °F
